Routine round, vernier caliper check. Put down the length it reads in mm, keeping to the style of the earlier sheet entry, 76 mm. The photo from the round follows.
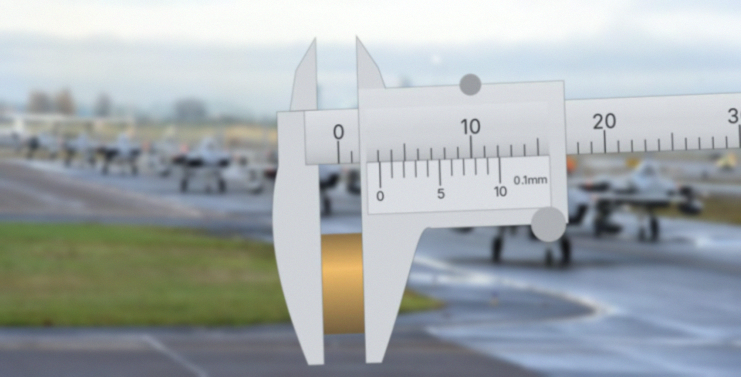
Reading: 3.1 mm
